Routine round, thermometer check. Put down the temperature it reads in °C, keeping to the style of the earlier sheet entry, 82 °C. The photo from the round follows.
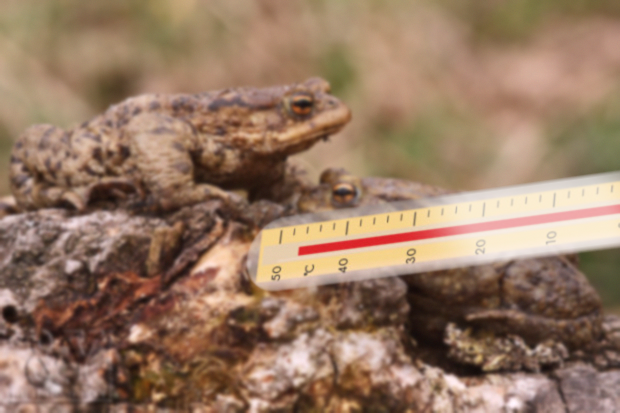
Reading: 47 °C
